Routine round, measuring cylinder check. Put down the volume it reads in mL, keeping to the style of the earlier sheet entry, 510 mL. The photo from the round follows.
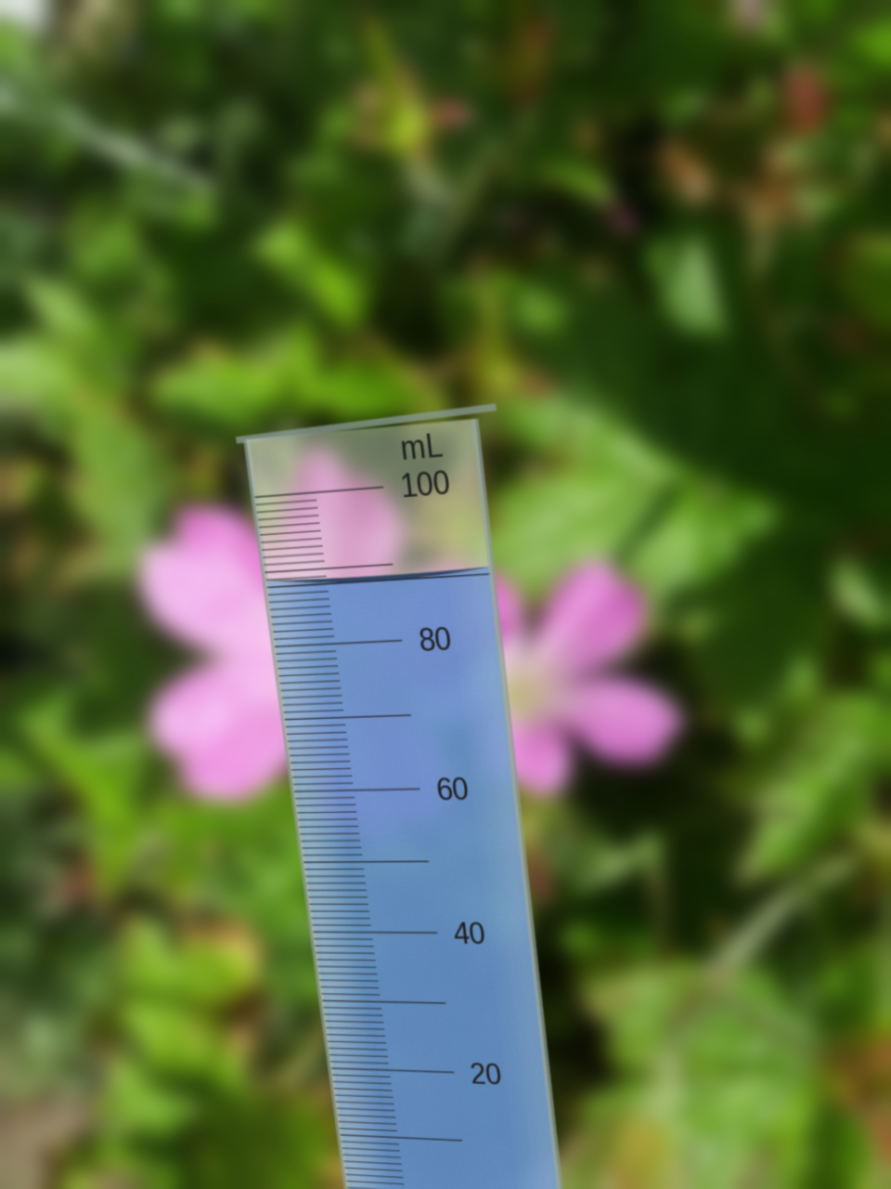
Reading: 88 mL
